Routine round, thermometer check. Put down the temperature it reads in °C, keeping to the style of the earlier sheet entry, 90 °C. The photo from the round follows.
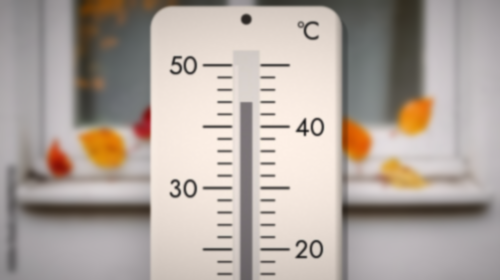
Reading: 44 °C
